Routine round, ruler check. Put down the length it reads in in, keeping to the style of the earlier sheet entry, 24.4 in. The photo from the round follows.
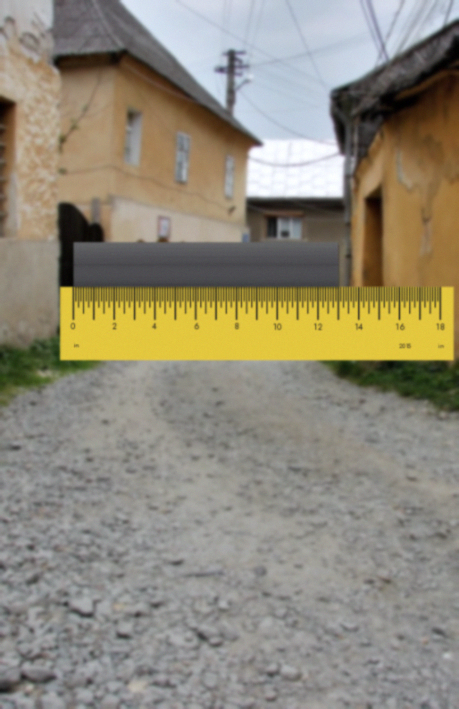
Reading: 13 in
